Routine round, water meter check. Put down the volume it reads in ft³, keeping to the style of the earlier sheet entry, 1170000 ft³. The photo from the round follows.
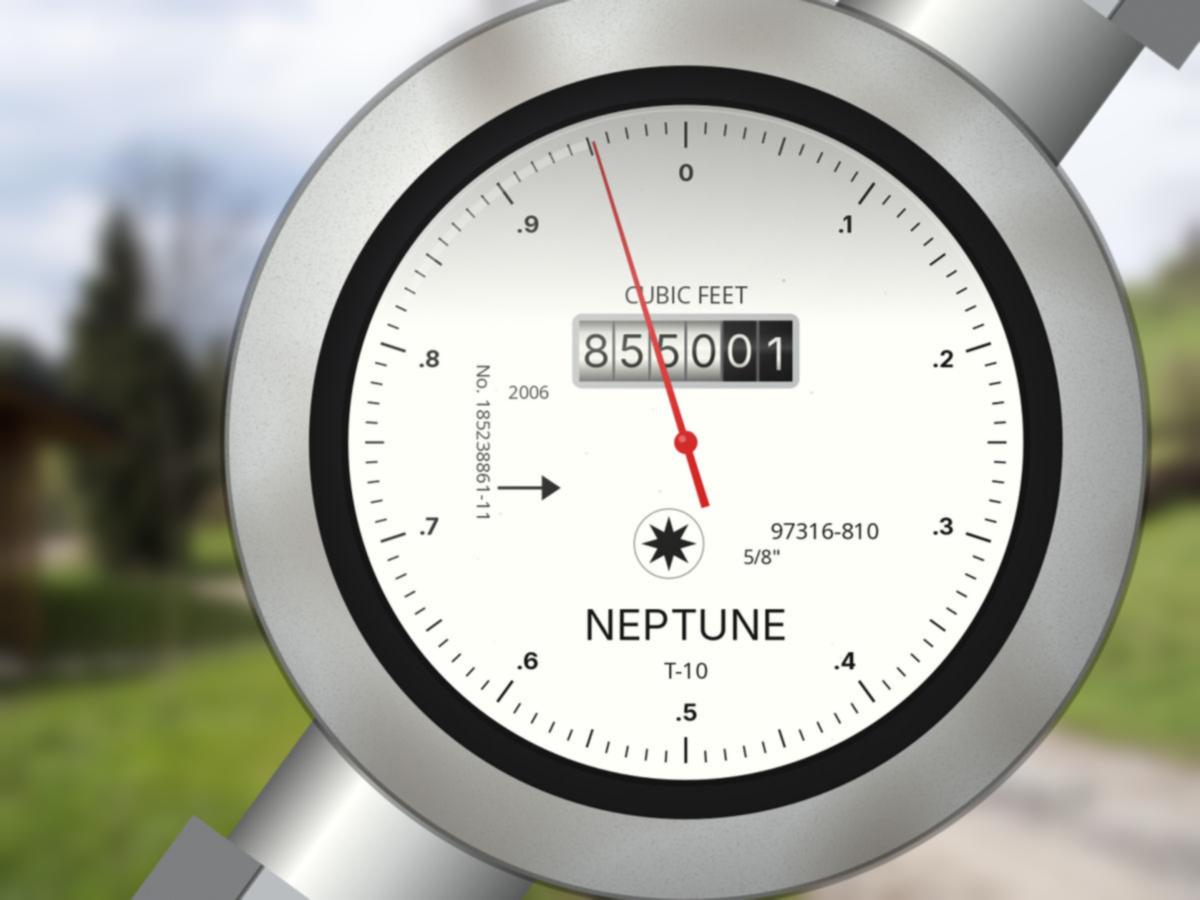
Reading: 855000.95 ft³
